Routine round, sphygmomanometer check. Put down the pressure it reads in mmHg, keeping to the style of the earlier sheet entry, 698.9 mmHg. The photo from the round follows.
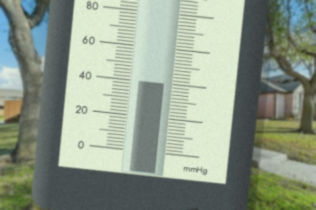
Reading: 40 mmHg
